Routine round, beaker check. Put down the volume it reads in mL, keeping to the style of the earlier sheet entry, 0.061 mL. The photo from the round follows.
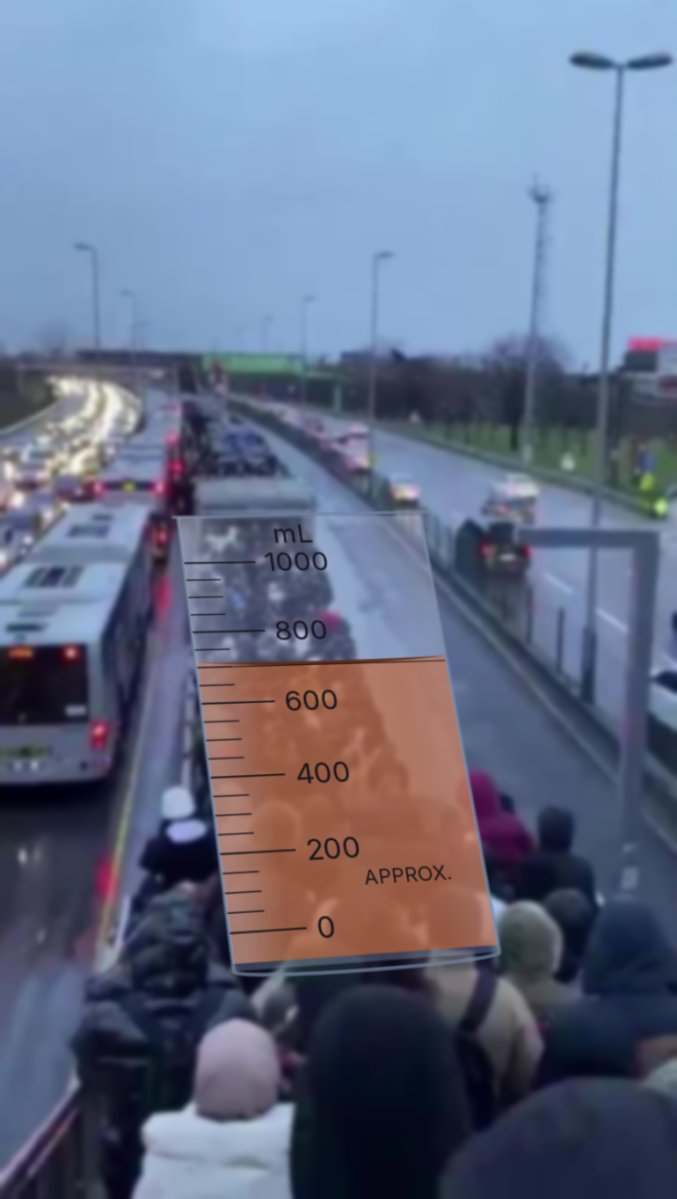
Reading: 700 mL
